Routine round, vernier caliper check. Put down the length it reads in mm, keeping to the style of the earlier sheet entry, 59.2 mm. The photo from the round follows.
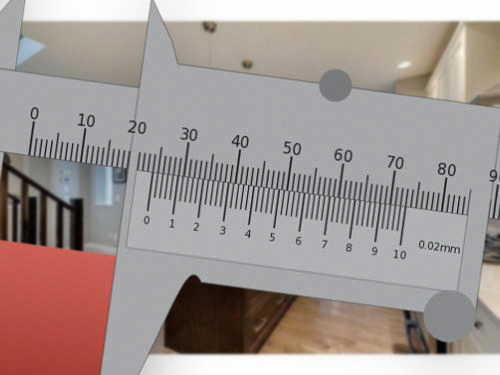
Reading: 24.0 mm
